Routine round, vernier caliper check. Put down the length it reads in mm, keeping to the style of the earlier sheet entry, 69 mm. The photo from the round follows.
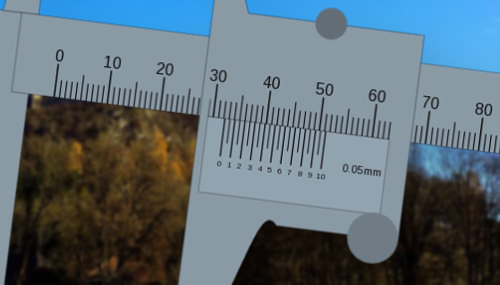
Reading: 32.2 mm
